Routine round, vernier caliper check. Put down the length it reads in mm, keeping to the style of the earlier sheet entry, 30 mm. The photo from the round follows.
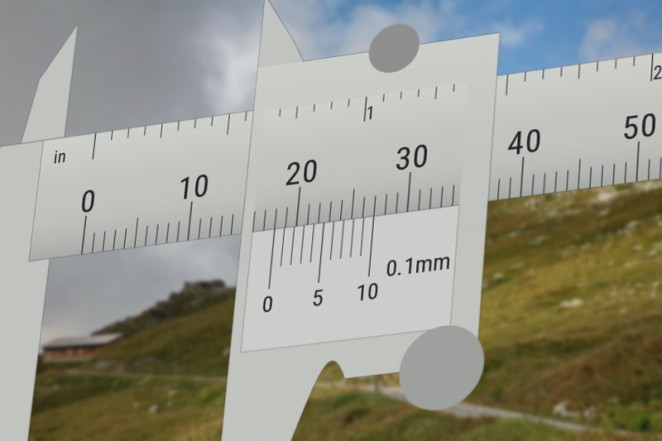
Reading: 18.0 mm
